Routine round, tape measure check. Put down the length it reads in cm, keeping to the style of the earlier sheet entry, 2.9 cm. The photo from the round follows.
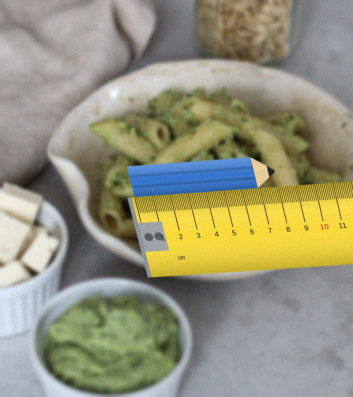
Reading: 8 cm
